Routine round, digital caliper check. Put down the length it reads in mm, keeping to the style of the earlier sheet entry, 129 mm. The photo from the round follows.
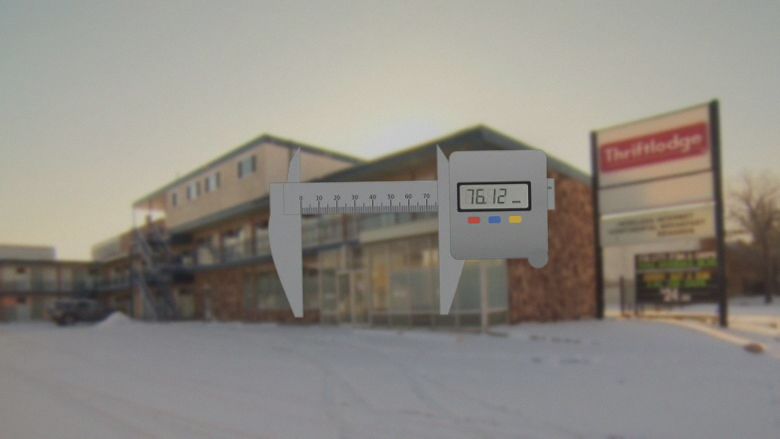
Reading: 76.12 mm
